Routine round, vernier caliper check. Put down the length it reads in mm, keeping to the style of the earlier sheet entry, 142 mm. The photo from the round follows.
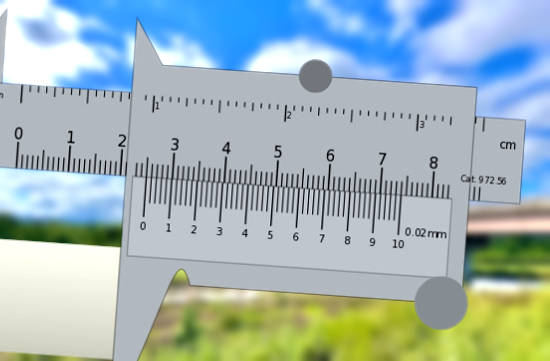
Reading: 25.0 mm
